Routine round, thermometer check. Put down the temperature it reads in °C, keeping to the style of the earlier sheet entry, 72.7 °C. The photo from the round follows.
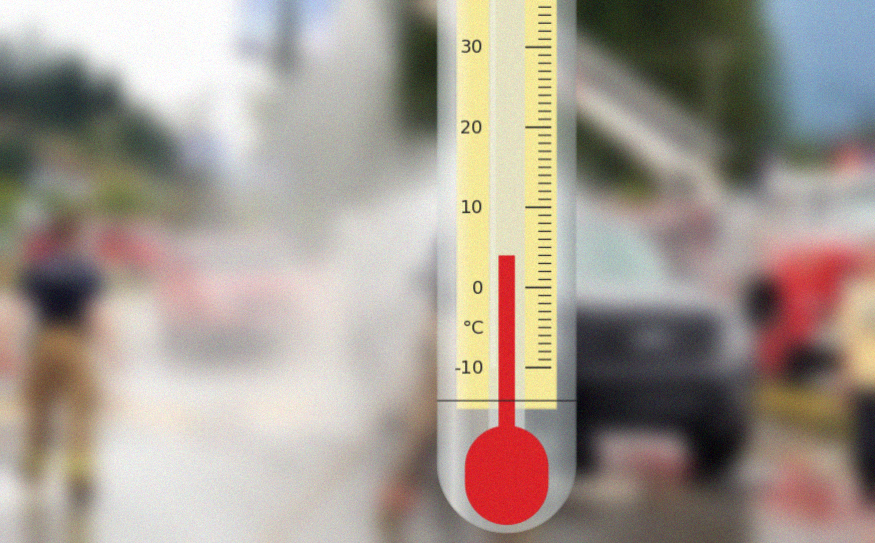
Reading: 4 °C
